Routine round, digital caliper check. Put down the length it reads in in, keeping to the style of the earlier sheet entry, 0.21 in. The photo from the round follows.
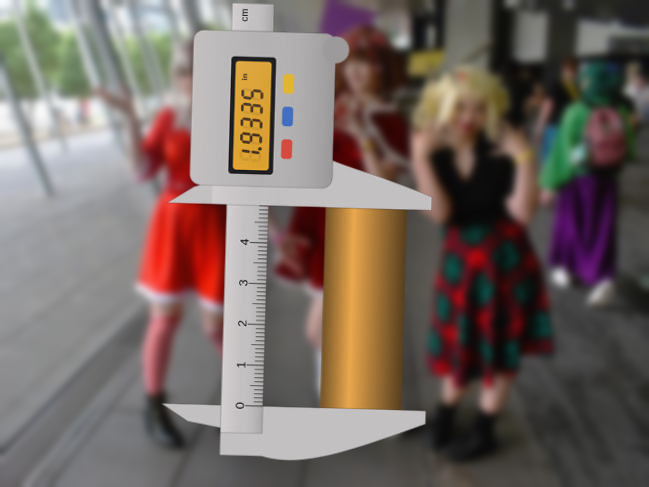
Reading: 1.9335 in
